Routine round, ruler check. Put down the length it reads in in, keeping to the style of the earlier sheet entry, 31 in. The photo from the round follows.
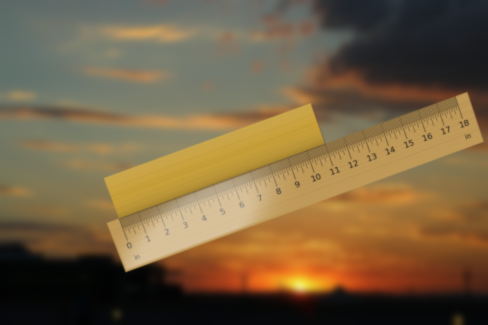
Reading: 11 in
